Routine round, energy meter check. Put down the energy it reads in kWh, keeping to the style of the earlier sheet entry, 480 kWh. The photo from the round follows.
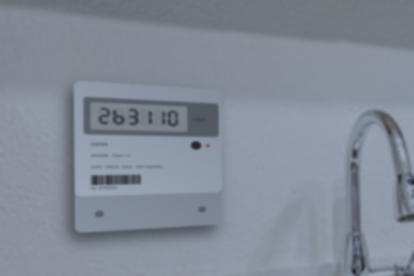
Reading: 263110 kWh
